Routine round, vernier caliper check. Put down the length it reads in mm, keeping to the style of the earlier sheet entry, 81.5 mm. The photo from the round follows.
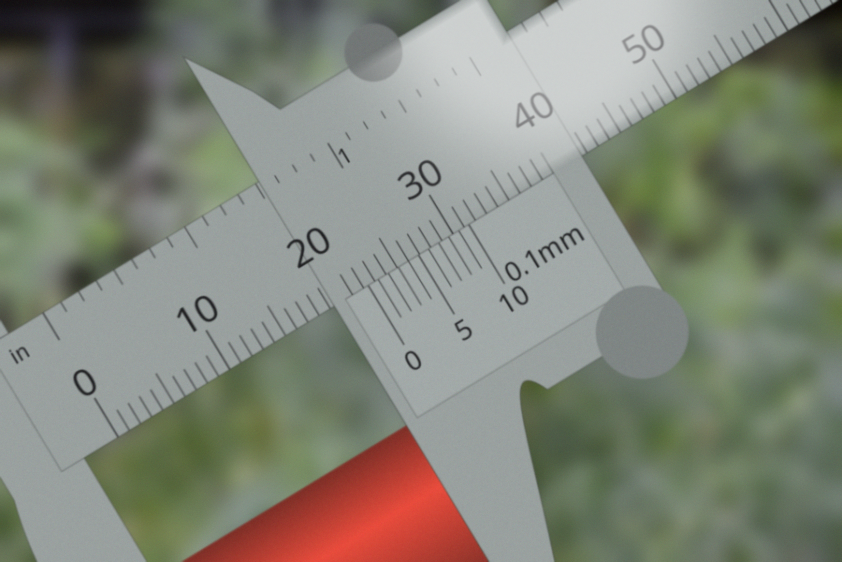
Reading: 22.4 mm
